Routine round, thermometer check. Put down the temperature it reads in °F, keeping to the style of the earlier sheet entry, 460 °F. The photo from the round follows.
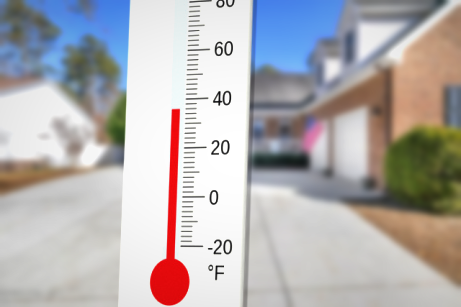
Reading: 36 °F
